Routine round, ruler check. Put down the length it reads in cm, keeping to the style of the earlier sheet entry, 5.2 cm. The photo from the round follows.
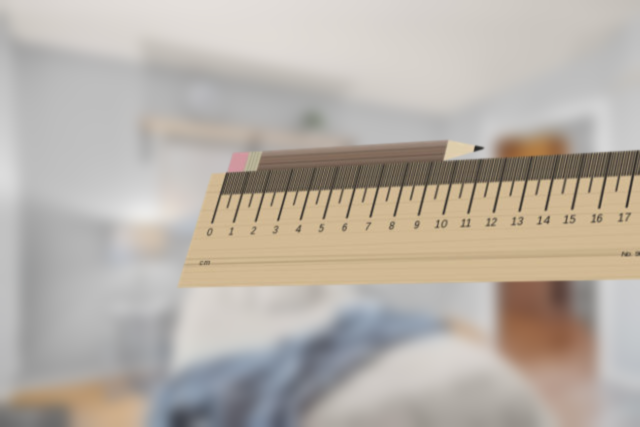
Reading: 11 cm
